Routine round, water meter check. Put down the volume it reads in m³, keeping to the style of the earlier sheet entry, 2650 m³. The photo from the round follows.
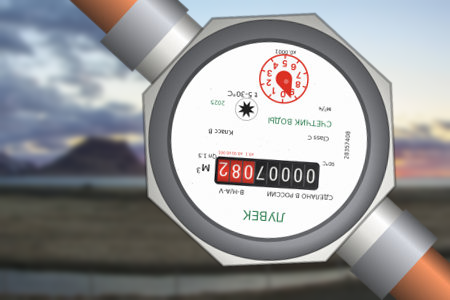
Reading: 7.0819 m³
